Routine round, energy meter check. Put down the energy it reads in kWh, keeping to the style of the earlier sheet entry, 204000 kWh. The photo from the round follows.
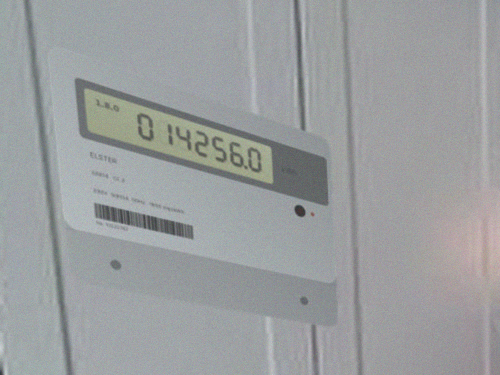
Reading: 14256.0 kWh
